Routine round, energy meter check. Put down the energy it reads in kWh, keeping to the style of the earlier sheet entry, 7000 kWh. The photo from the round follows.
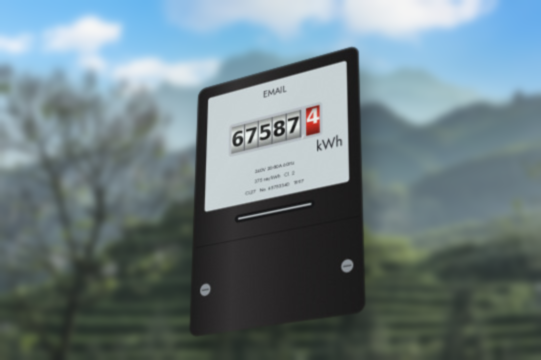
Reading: 67587.4 kWh
